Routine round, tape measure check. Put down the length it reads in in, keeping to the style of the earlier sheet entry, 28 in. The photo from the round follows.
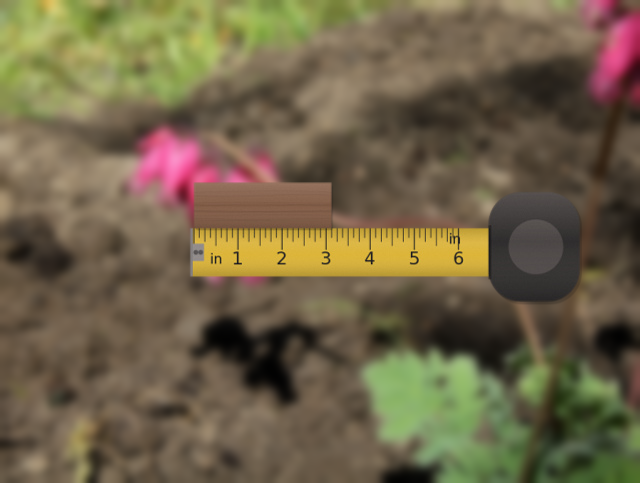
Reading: 3.125 in
